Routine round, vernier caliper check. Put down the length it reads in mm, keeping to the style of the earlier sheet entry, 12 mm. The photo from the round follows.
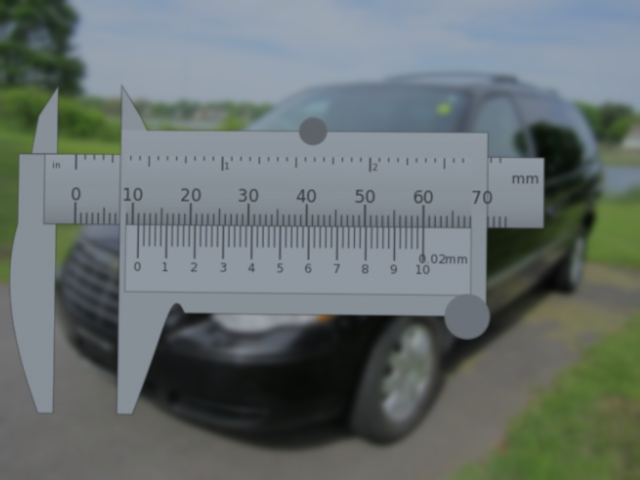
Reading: 11.0 mm
